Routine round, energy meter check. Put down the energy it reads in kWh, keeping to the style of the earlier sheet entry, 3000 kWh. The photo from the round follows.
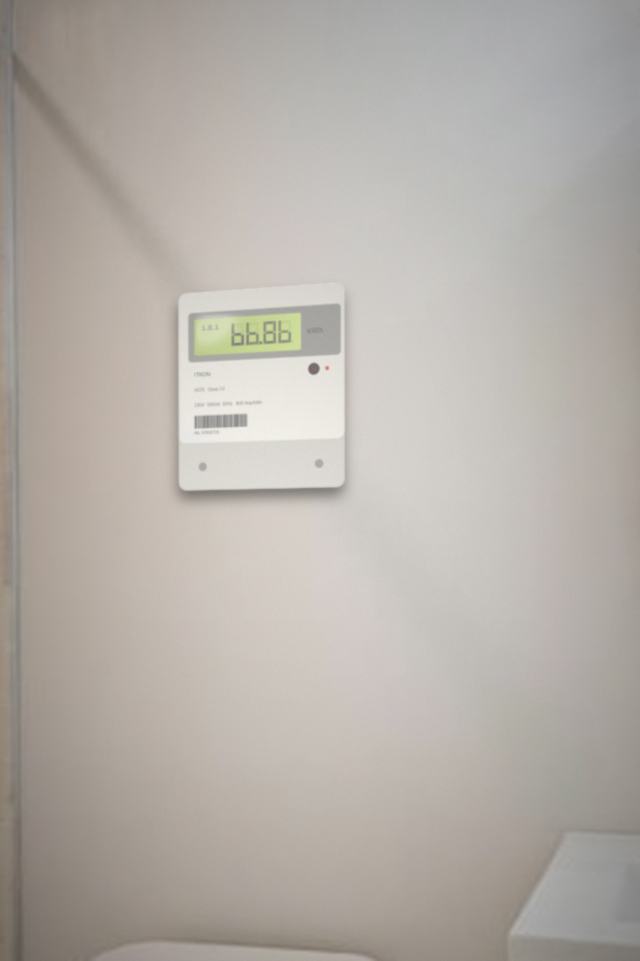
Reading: 66.86 kWh
